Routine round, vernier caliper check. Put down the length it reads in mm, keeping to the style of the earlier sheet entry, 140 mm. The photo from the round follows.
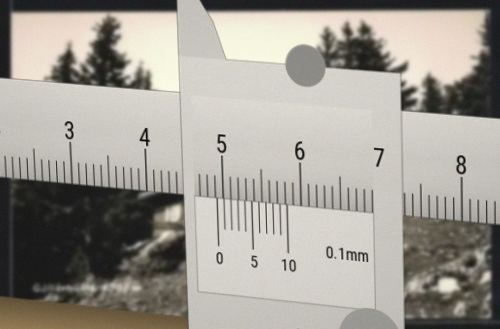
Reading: 49.2 mm
